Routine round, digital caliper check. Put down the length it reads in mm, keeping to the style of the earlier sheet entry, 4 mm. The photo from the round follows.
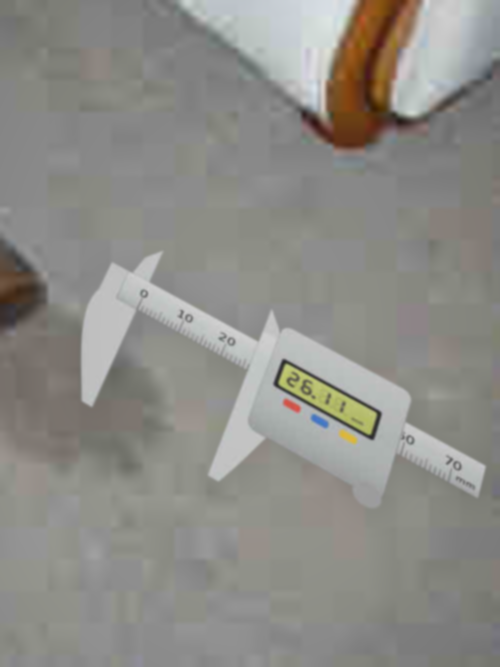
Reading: 26.11 mm
